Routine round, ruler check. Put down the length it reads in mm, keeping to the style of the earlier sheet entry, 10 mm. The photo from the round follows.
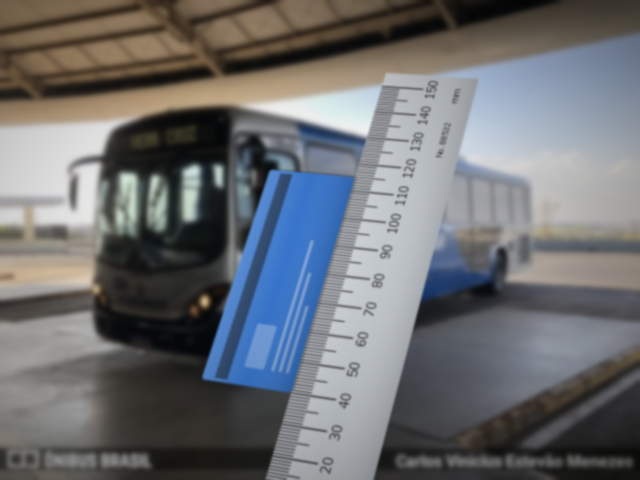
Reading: 75 mm
